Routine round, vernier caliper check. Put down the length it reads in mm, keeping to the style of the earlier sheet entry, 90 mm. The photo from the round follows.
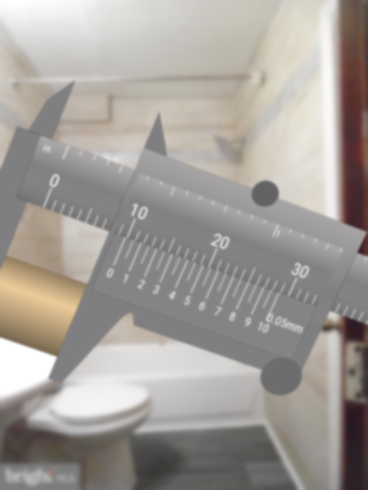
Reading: 9.8 mm
